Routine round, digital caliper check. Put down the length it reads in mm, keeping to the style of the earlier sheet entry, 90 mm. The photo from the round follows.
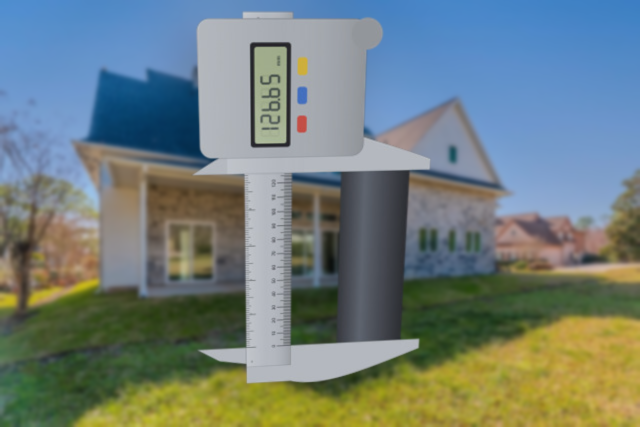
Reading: 126.65 mm
